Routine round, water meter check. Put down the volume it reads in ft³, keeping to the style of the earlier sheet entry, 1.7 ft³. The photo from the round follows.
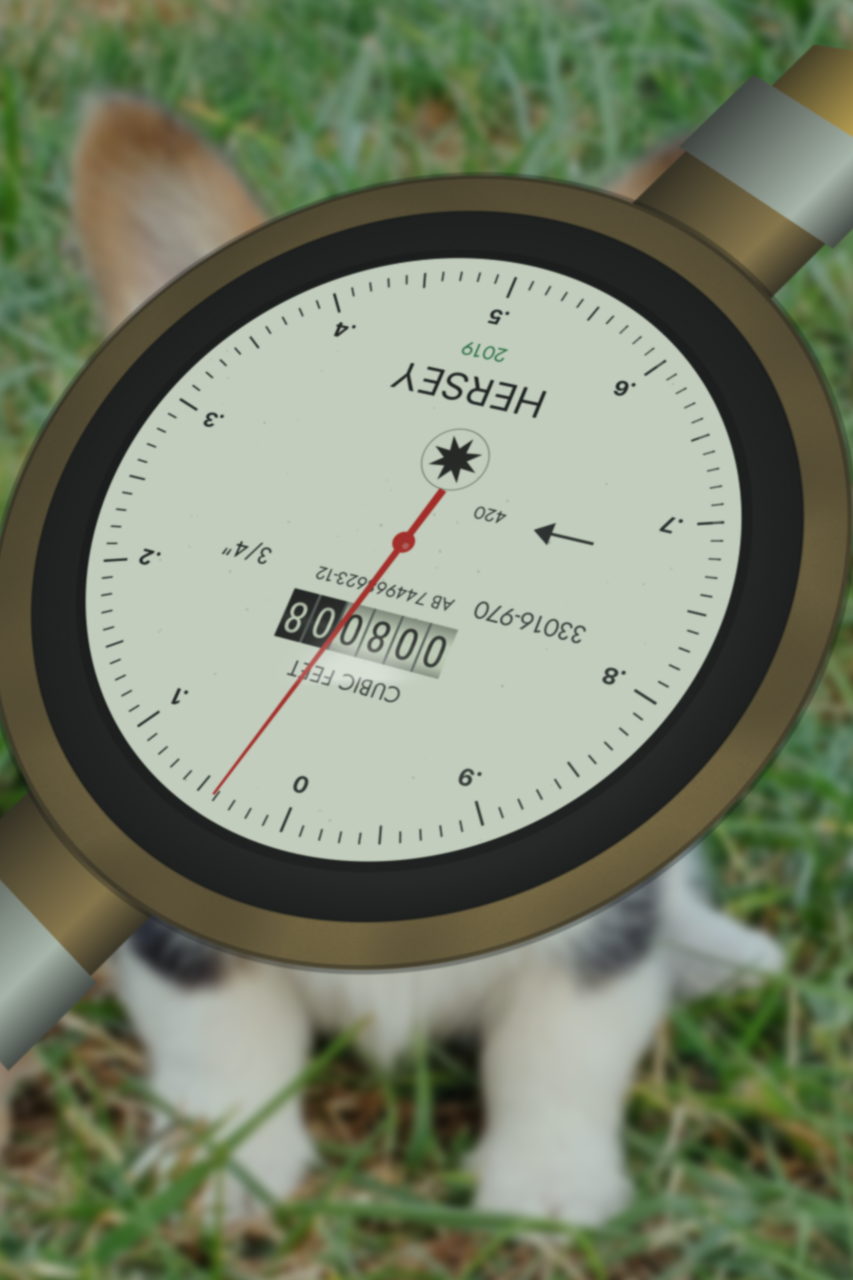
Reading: 8008.04 ft³
